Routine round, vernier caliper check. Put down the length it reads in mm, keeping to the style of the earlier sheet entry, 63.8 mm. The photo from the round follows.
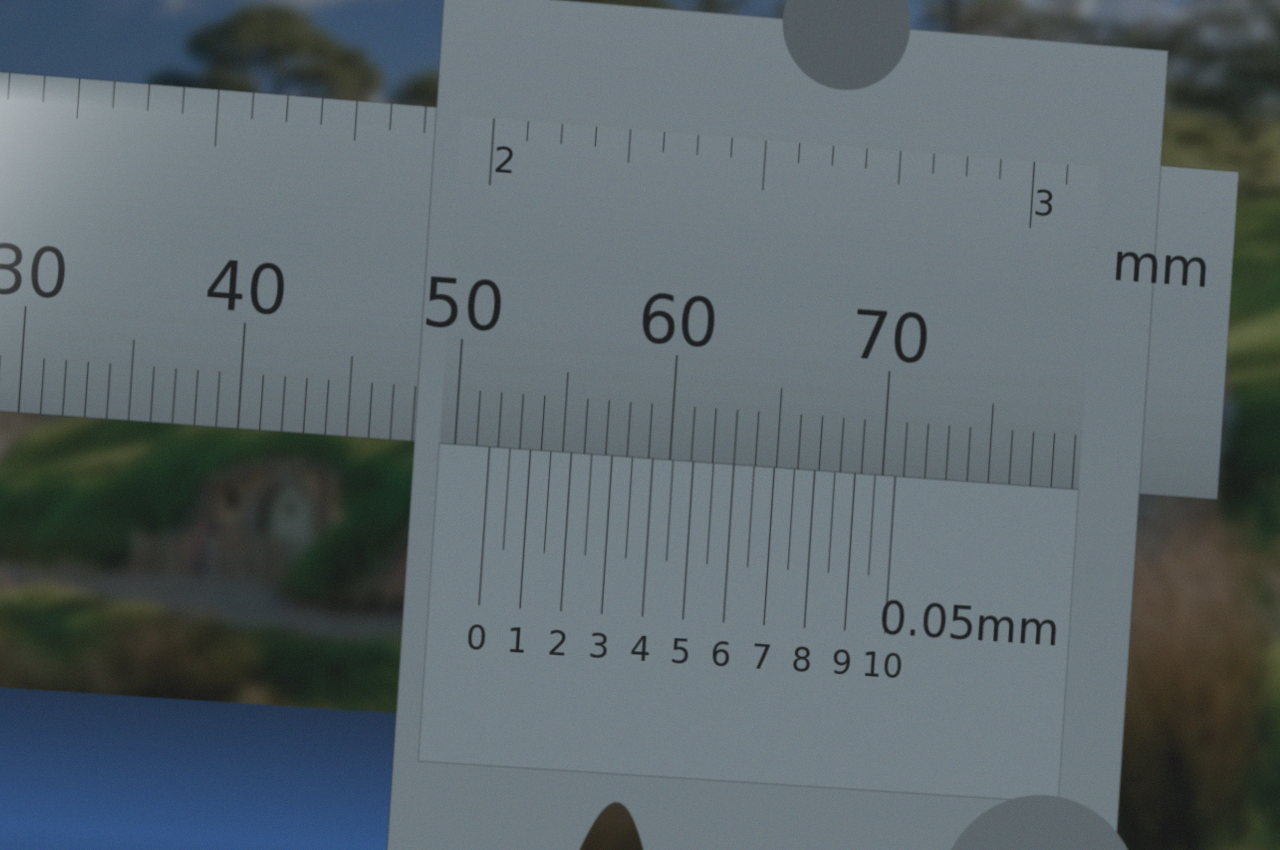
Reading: 51.6 mm
